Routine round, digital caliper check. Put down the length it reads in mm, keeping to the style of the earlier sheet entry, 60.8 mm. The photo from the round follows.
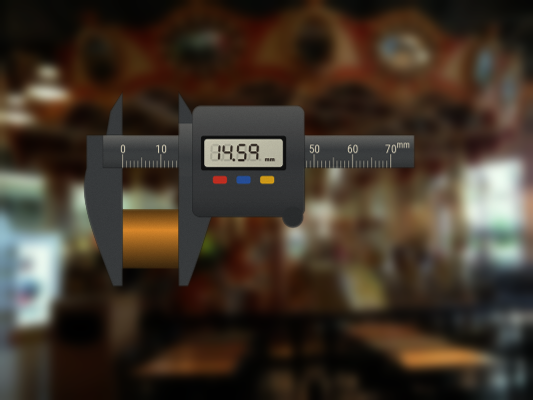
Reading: 14.59 mm
